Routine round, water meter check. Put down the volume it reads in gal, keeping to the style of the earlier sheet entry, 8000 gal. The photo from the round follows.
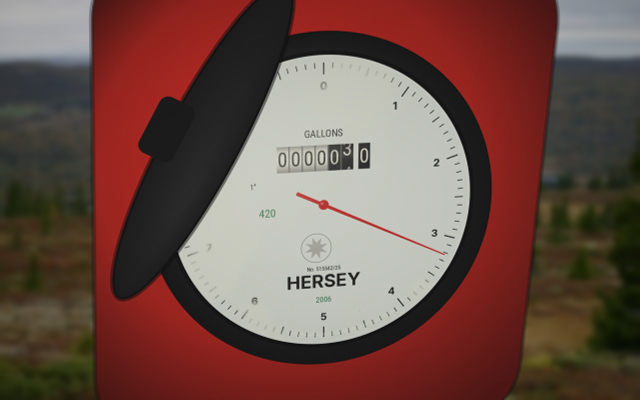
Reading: 33.2 gal
